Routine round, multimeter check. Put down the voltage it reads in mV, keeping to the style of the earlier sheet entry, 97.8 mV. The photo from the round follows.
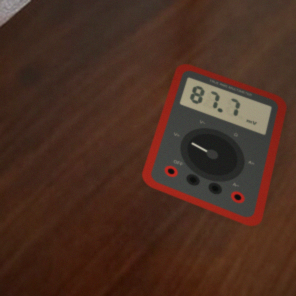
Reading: 87.7 mV
